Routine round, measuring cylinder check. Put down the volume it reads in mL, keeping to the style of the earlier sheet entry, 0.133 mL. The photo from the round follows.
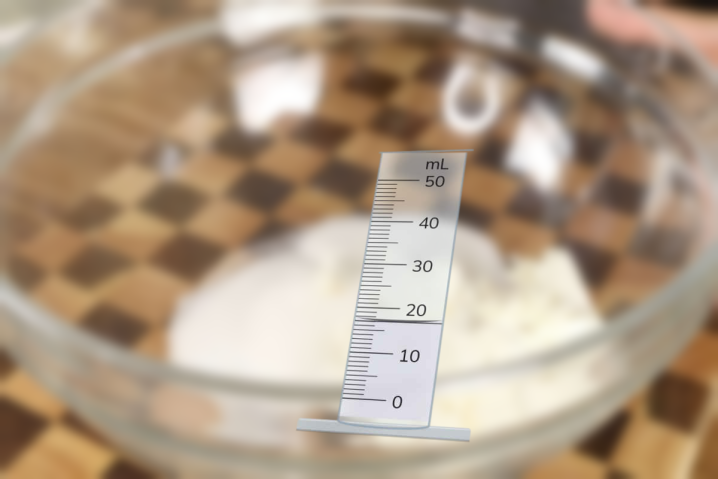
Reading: 17 mL
